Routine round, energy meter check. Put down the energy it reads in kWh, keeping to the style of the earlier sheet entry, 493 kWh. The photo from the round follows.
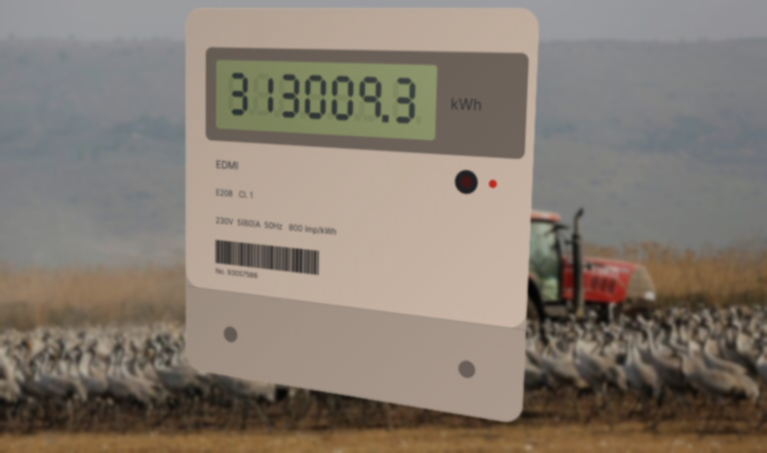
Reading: 313009.3 kWh
